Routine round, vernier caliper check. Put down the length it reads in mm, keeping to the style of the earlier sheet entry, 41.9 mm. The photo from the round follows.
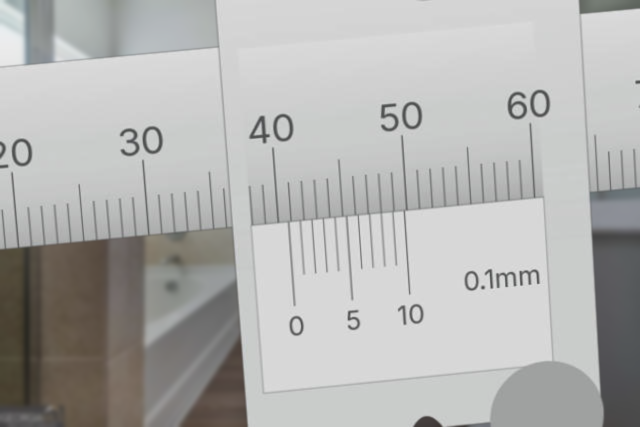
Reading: 40.8 mm
